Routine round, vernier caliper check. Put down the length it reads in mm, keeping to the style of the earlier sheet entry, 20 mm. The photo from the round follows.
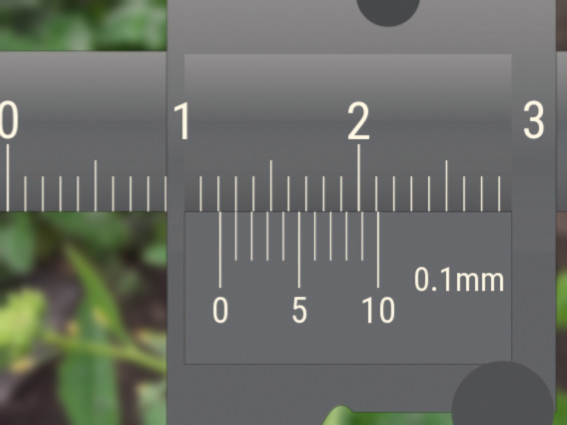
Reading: 12.1 mm
